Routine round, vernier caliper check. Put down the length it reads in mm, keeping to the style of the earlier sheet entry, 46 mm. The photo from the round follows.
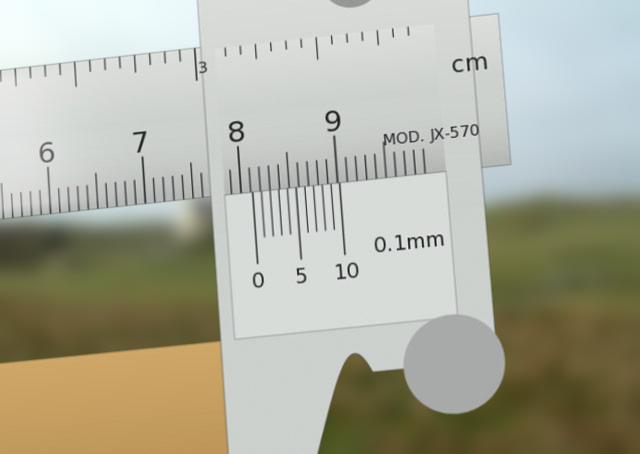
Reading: 81.2 mm
